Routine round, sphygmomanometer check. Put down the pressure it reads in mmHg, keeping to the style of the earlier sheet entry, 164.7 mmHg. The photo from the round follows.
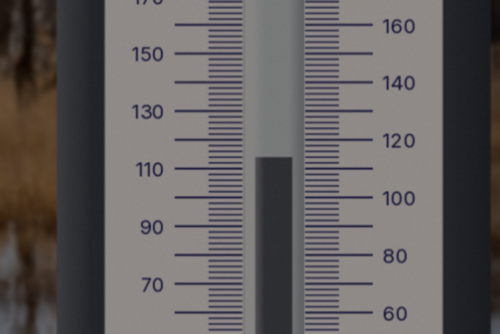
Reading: 114 mmHg
